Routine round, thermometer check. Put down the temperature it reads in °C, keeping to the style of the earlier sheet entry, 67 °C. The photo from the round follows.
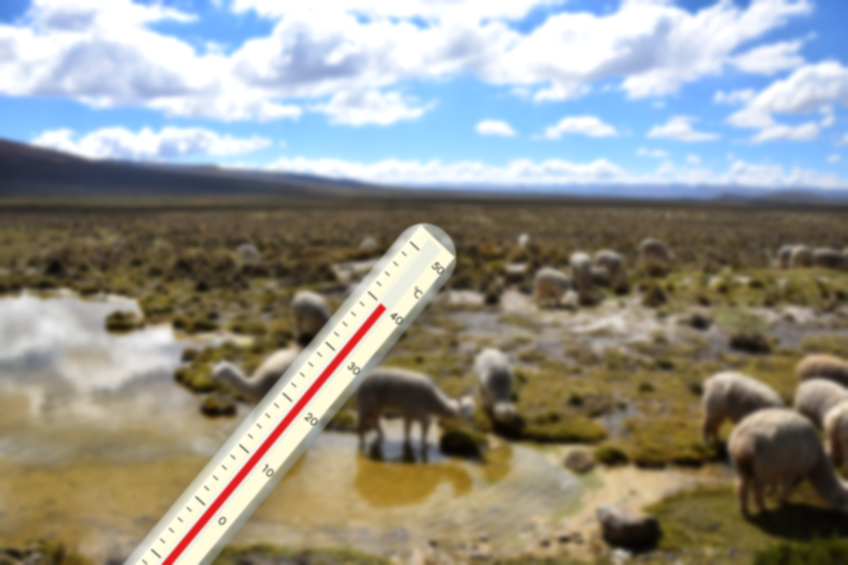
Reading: 40 °C
